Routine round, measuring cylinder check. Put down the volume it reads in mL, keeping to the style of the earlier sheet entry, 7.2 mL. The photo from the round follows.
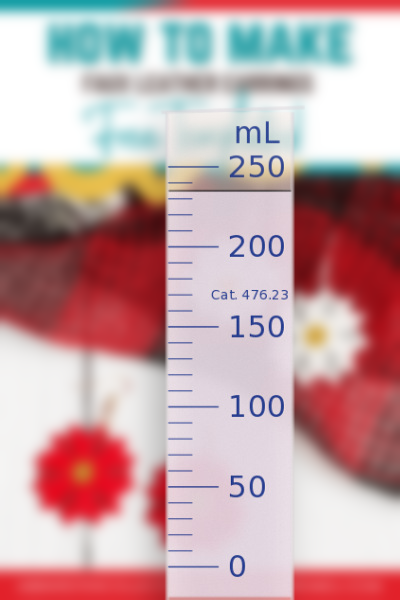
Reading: 235 mL
